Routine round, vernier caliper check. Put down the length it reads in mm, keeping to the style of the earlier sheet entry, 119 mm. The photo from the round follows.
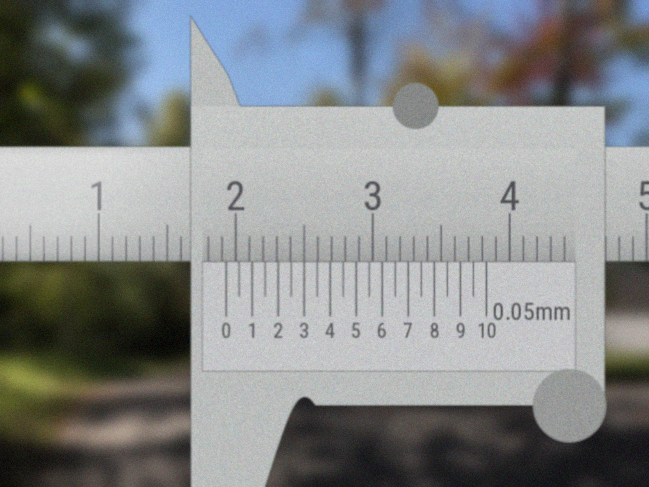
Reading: 19.3 mm
